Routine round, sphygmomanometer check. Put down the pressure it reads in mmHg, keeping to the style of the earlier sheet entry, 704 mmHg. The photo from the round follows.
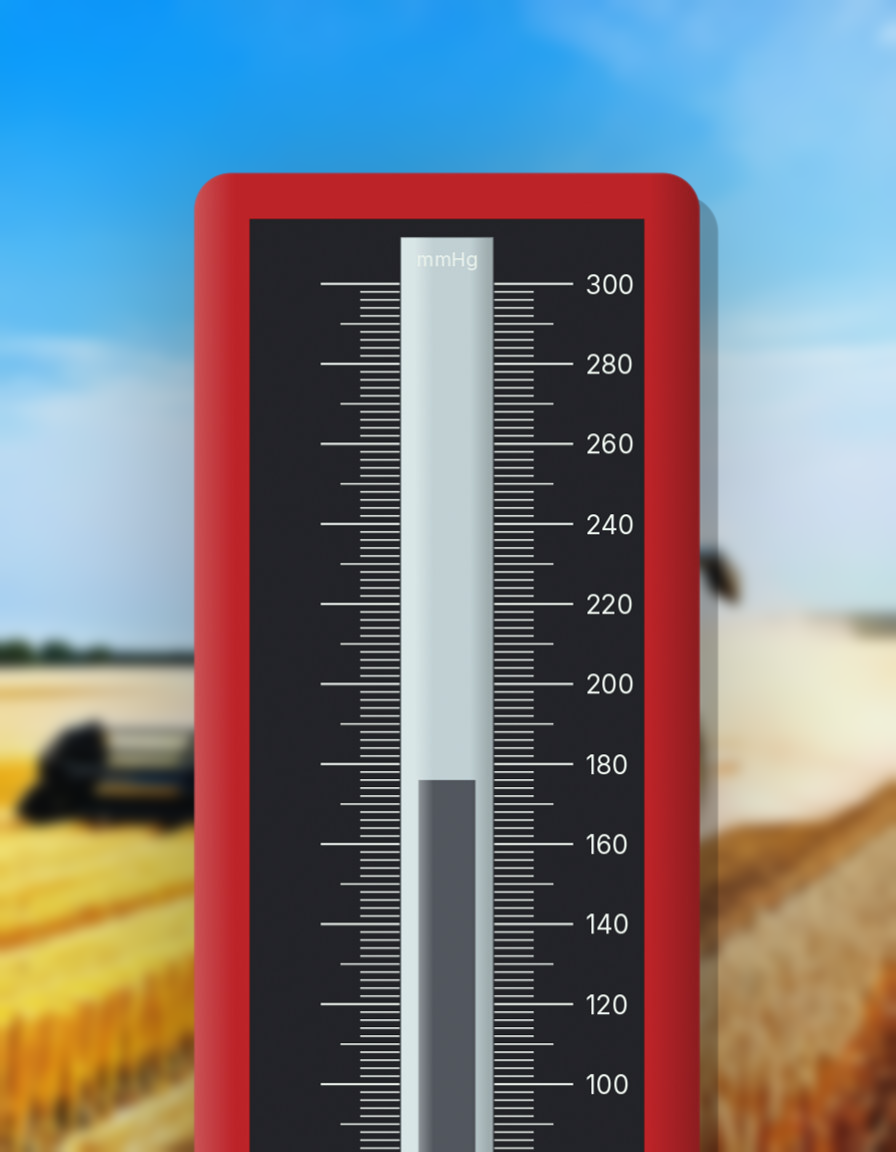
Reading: 176 mmHg
